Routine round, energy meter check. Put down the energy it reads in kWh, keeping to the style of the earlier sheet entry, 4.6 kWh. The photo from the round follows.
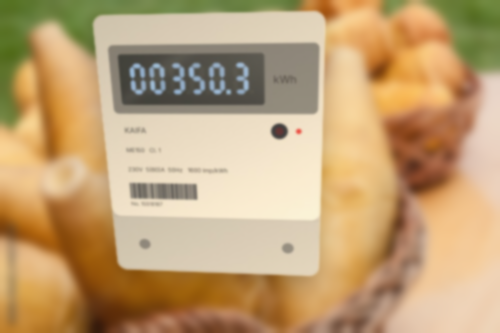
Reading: 350.3 kWh
